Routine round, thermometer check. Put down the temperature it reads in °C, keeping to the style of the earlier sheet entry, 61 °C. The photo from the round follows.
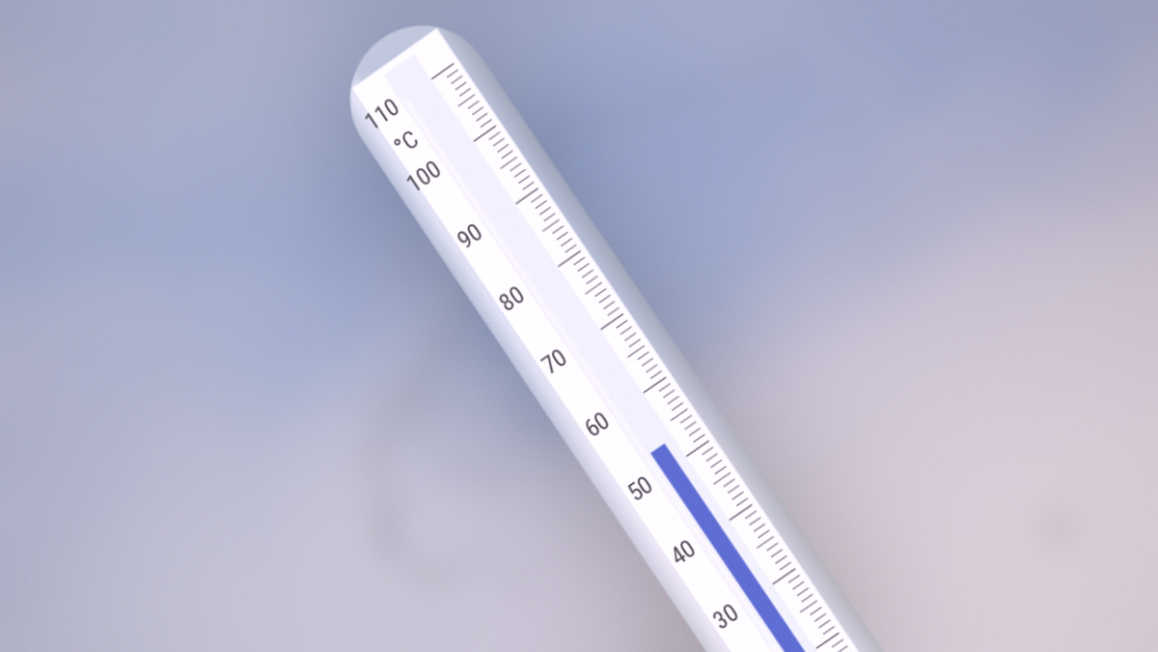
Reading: 53 °C
